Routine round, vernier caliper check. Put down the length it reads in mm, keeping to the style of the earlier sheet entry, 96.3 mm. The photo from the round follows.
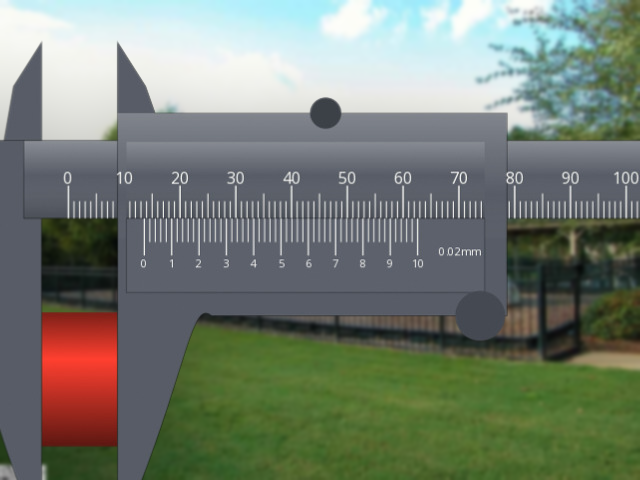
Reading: 13.6 mm
